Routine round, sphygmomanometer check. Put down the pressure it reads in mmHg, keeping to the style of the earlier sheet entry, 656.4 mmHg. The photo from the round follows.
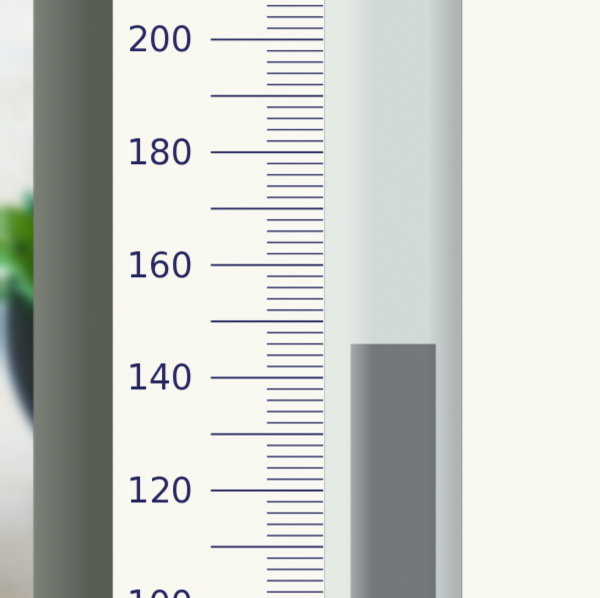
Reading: 146 mmHg
